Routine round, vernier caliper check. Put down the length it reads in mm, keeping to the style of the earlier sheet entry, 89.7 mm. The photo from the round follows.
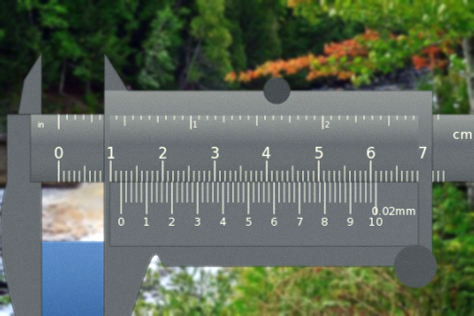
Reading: 12.0 mm
